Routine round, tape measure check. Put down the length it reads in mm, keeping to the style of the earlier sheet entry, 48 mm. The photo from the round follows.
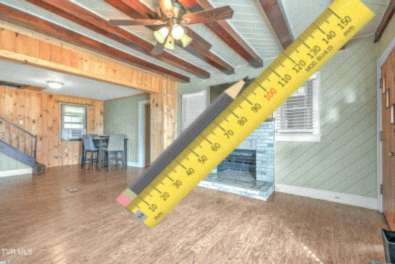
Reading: 100 mm
